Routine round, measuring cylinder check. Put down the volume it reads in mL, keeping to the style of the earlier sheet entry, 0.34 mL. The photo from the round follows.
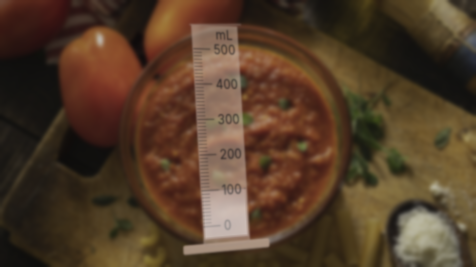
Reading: 100 mL
